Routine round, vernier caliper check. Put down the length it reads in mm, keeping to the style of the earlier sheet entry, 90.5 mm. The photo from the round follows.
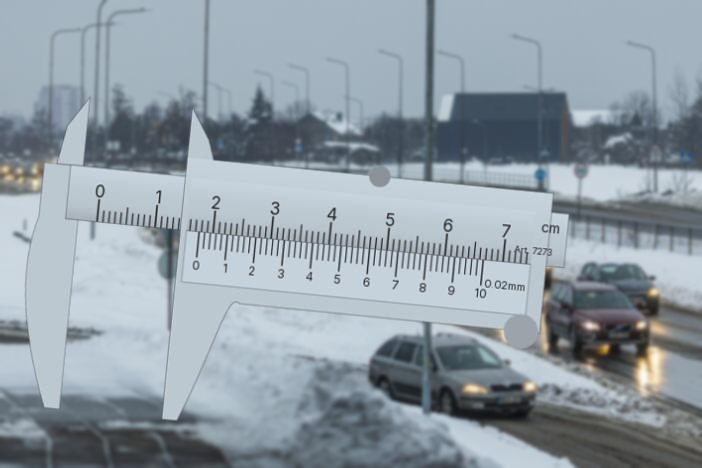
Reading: 17.6 mm
